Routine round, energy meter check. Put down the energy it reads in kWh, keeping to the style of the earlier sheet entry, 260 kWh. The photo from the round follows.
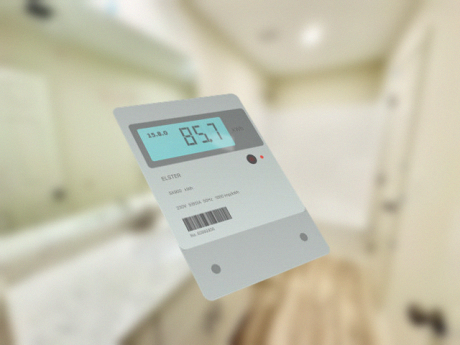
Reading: 85.7 kWh
